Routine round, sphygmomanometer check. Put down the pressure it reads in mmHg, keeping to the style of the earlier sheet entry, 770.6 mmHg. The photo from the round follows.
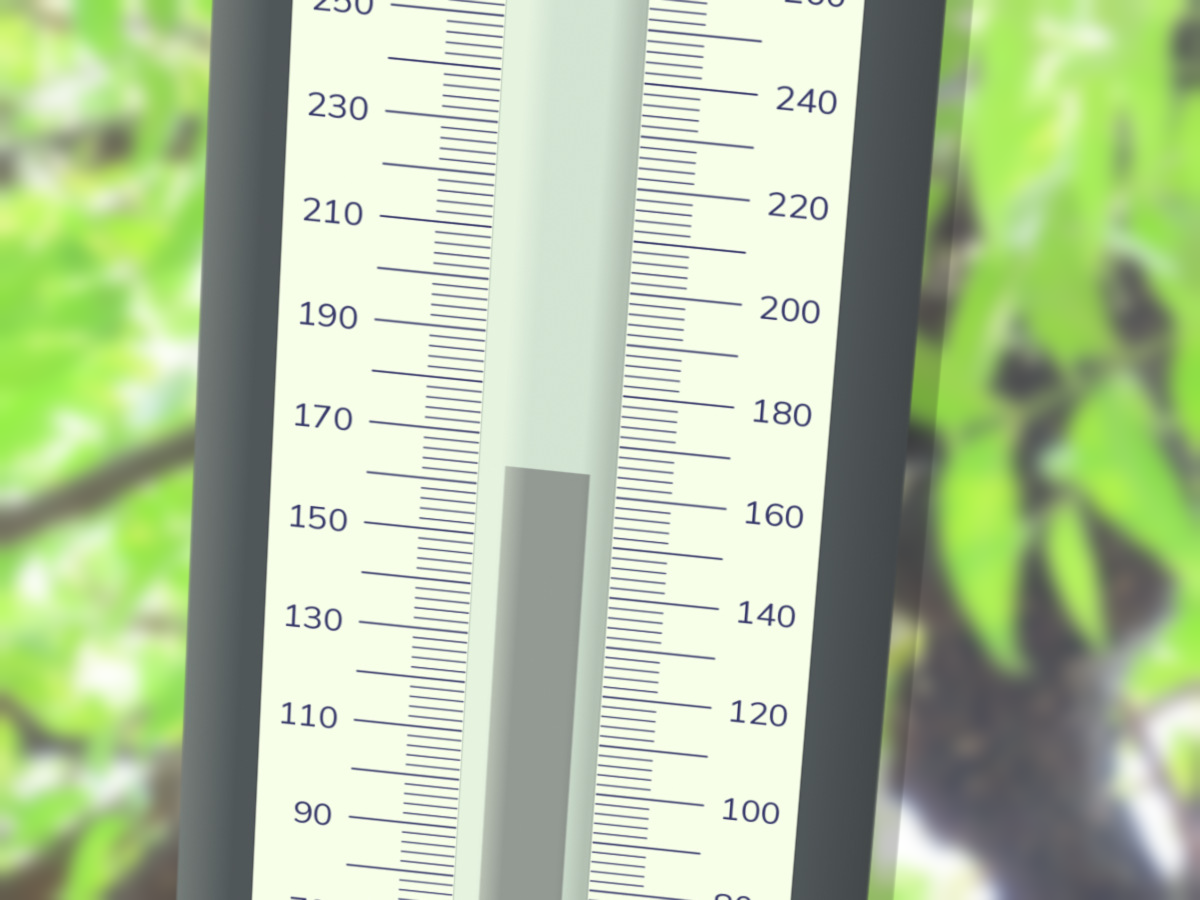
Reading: 164 mmHg
